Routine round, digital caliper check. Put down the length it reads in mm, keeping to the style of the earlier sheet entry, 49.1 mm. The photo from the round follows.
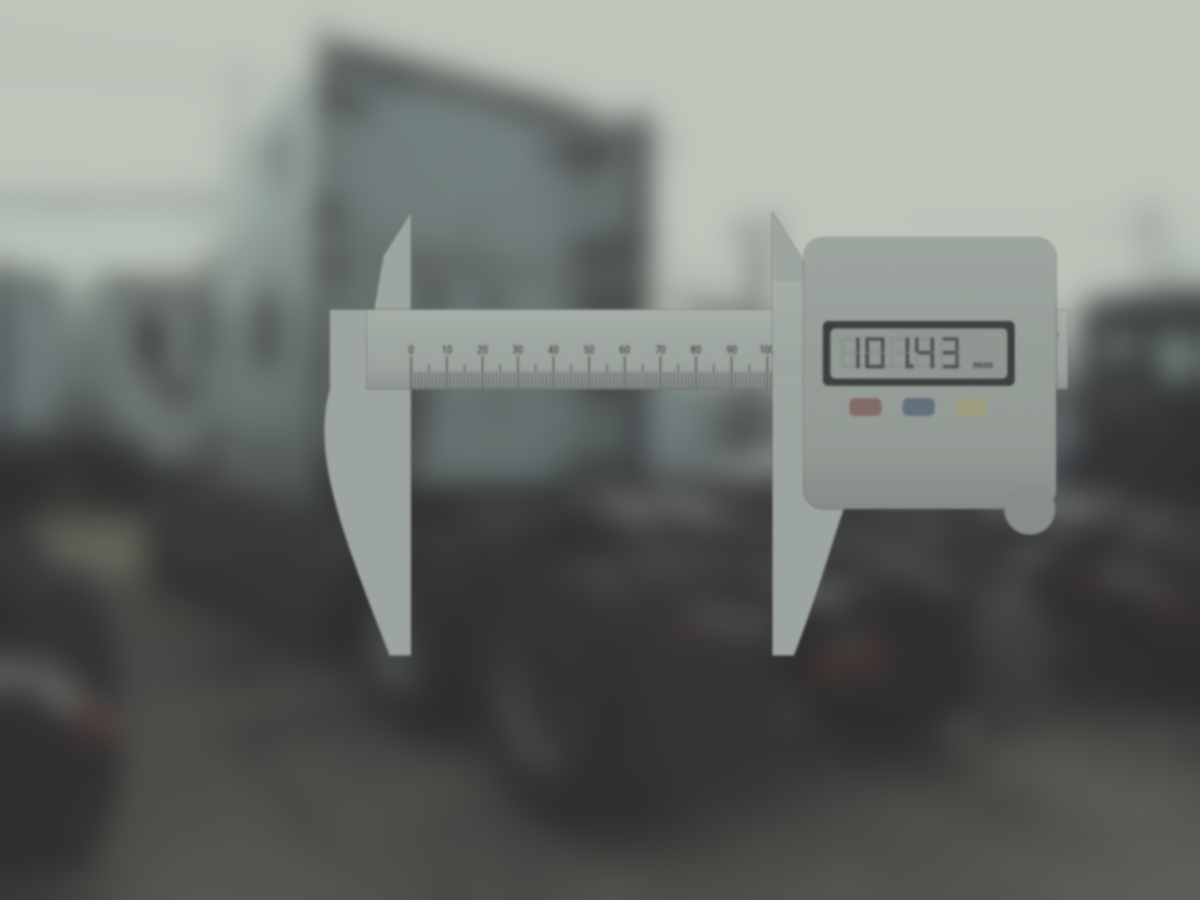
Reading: 101.43 mm
